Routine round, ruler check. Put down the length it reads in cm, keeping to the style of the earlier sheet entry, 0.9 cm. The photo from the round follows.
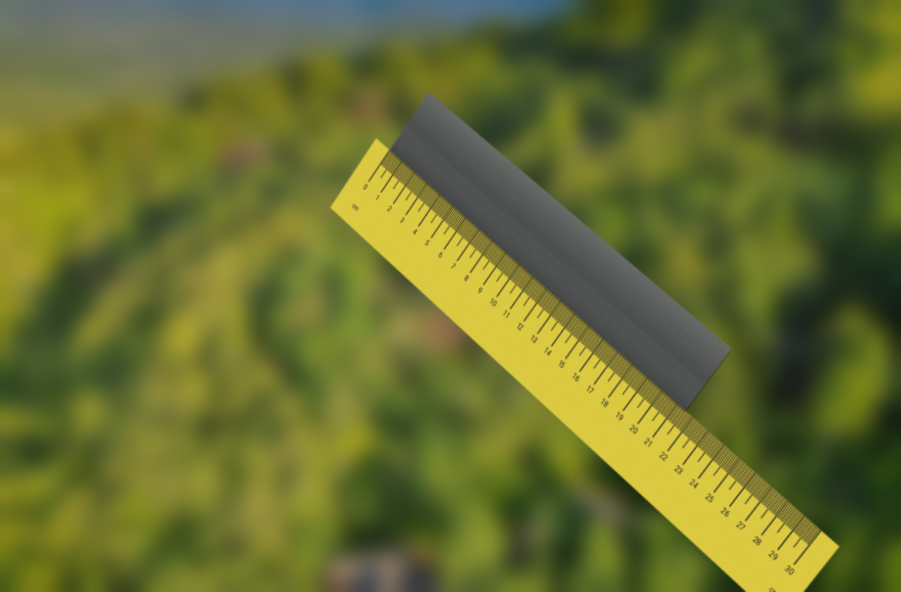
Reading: 21.5 cm
